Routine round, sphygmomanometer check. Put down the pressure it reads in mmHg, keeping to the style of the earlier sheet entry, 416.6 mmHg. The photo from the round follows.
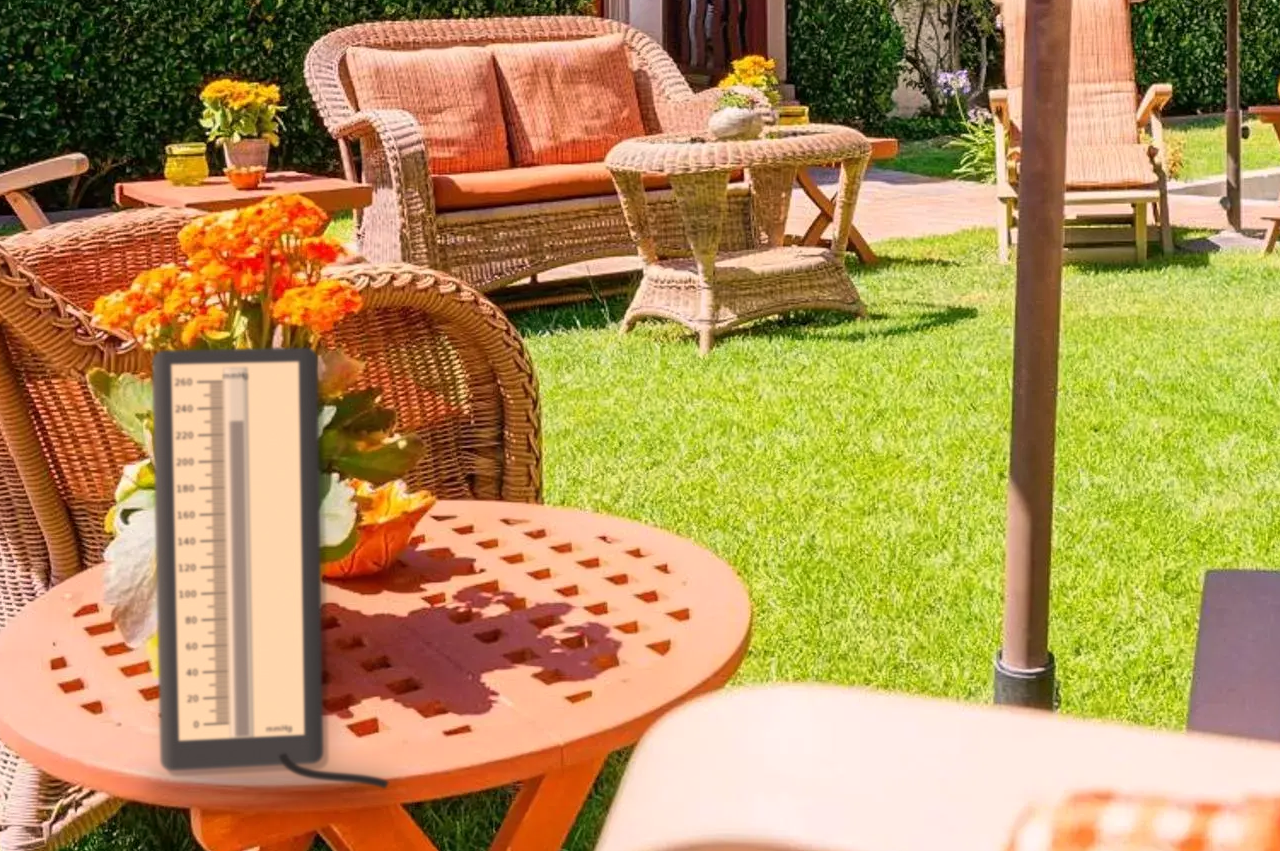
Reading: 230 mmHg
